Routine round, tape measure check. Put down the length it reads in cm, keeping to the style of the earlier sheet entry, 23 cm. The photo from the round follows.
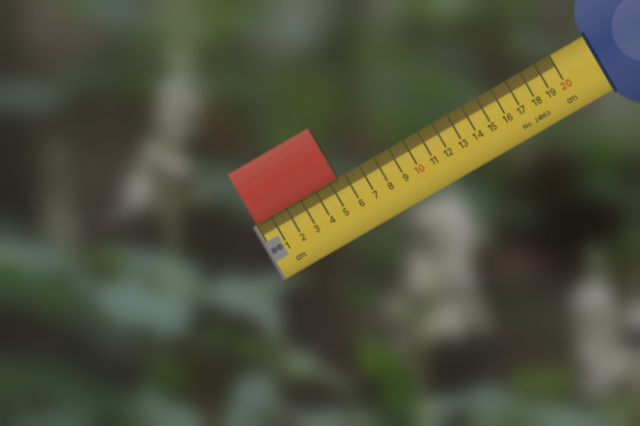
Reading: 5.5 cm
